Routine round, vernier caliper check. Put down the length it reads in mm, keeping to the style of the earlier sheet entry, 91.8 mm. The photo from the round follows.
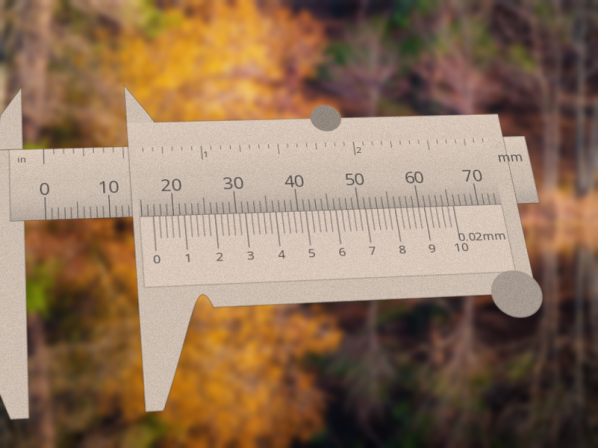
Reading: 16.8 mm
